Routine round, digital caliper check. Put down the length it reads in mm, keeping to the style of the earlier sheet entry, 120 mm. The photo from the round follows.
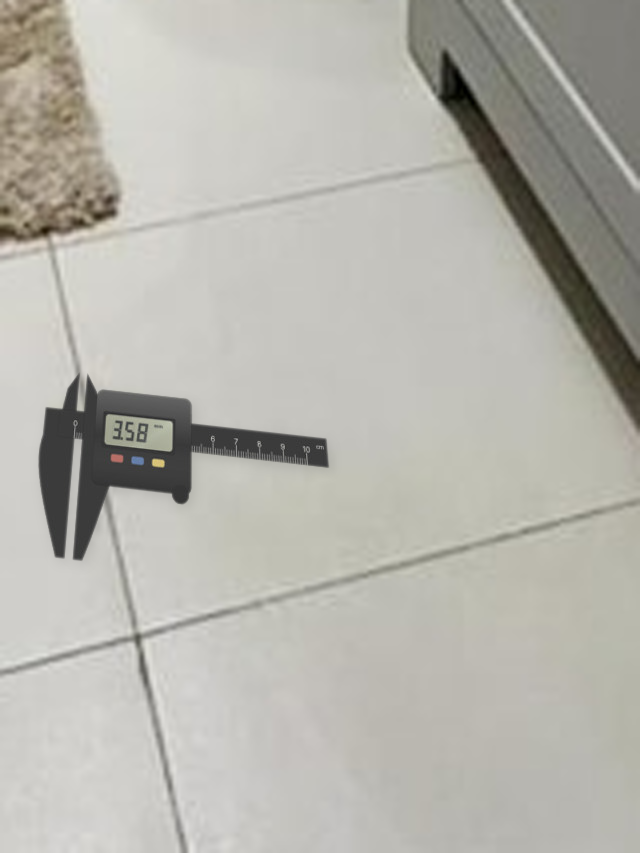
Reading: 3.58 mm
